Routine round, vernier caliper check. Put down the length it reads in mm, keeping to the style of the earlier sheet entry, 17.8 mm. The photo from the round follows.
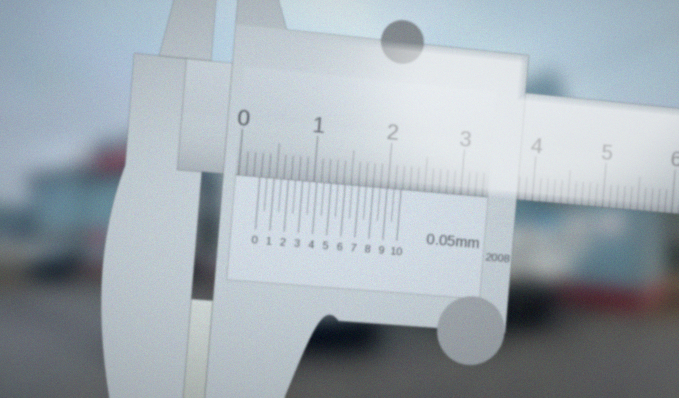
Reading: 2.8 mm
